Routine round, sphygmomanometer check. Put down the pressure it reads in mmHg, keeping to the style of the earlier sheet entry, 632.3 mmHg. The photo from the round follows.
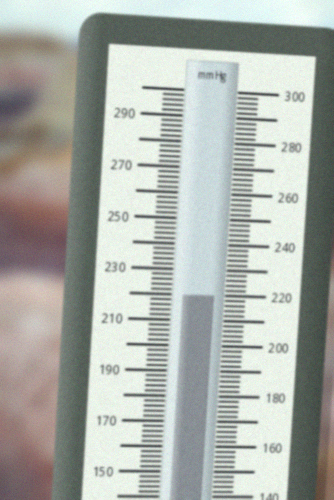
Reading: 220 mmHg
